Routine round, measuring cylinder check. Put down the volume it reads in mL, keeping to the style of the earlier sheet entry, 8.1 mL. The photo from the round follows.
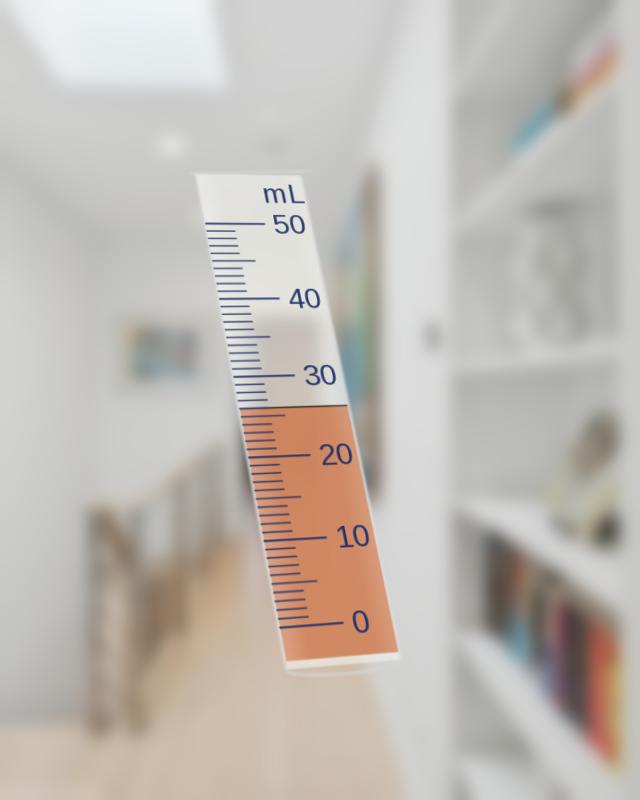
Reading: 26 mL
